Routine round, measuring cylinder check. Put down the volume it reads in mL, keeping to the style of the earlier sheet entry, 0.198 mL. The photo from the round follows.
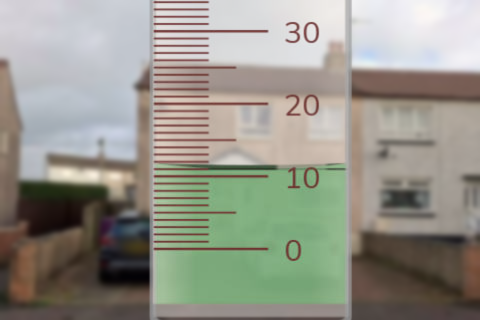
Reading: 11 mL
